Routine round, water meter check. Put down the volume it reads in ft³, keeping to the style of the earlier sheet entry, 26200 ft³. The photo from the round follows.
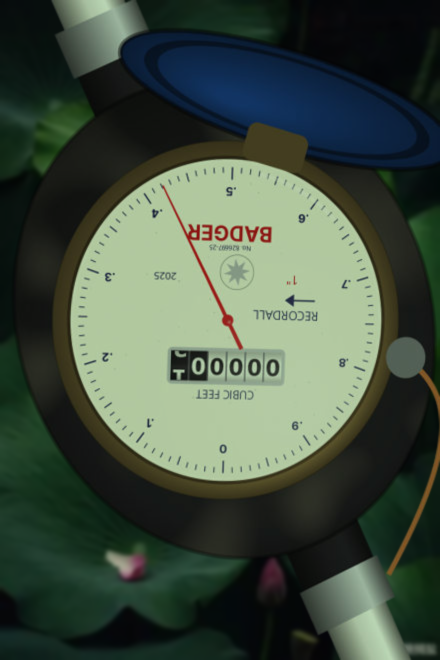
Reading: 1.42 ft³
